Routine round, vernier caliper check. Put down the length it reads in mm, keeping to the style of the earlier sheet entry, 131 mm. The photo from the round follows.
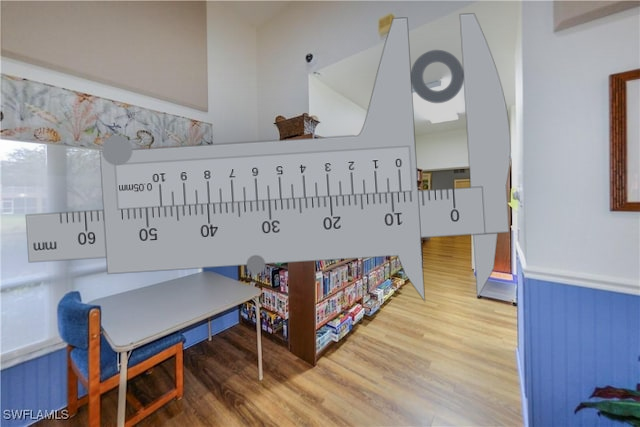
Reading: 8.6 mm
